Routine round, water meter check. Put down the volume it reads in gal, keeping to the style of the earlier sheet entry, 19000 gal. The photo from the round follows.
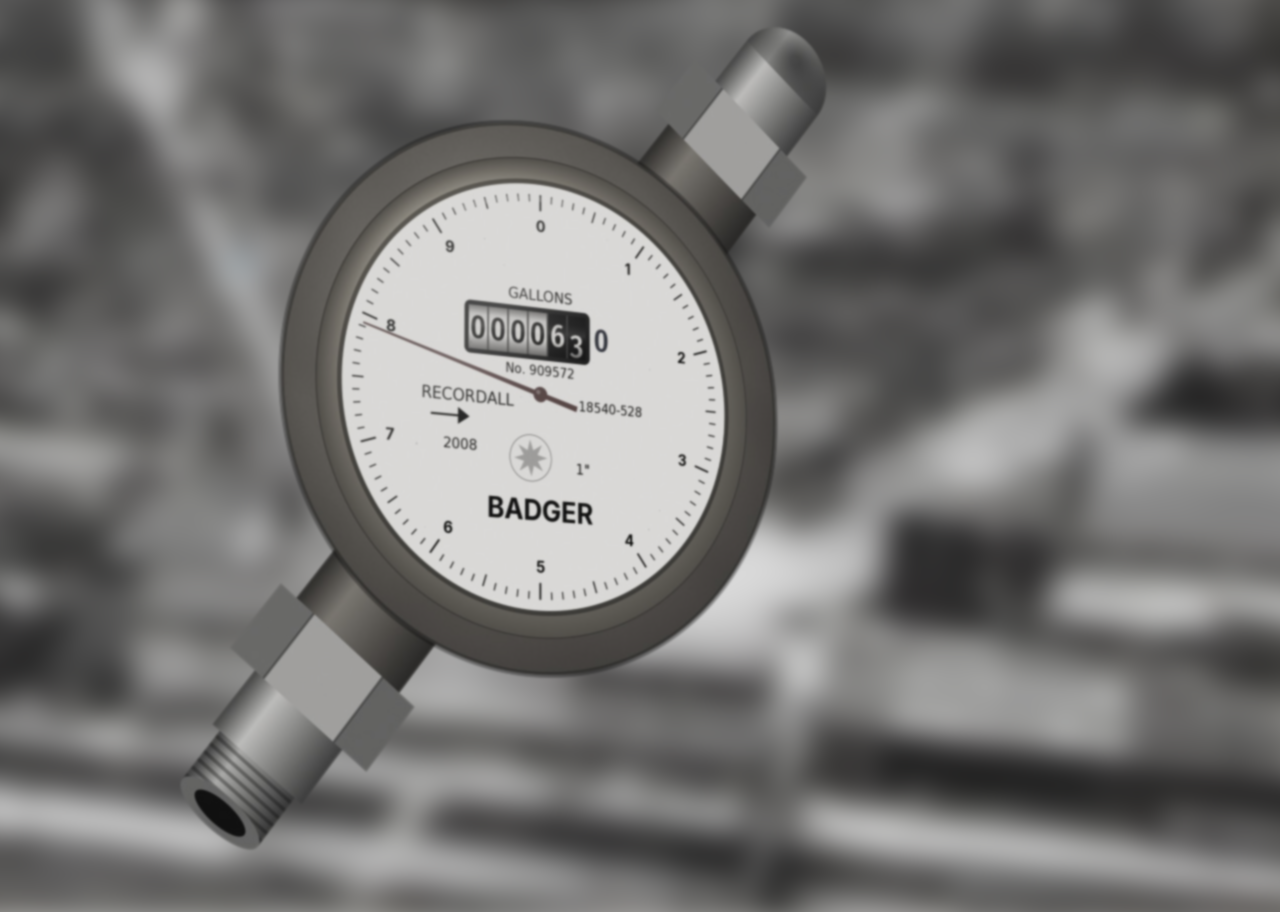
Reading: 627.9 gal
